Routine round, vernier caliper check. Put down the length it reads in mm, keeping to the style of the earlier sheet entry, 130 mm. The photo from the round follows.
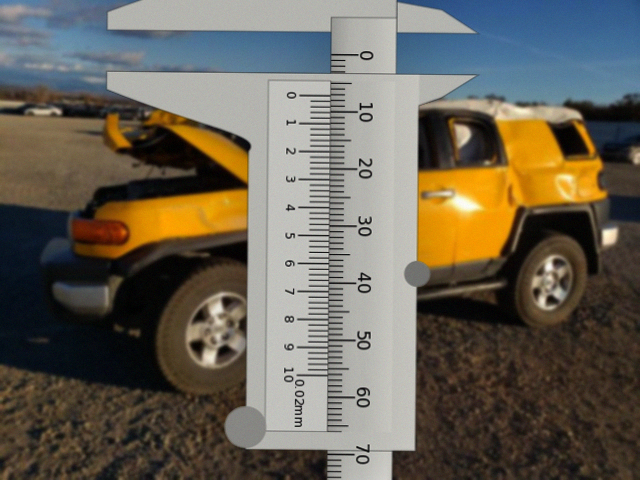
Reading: 7.2 mm
